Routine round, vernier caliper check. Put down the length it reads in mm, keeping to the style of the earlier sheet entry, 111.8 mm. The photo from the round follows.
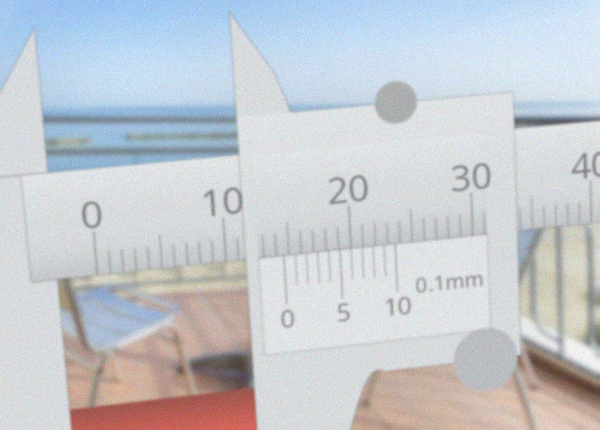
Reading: 14.6 mm
